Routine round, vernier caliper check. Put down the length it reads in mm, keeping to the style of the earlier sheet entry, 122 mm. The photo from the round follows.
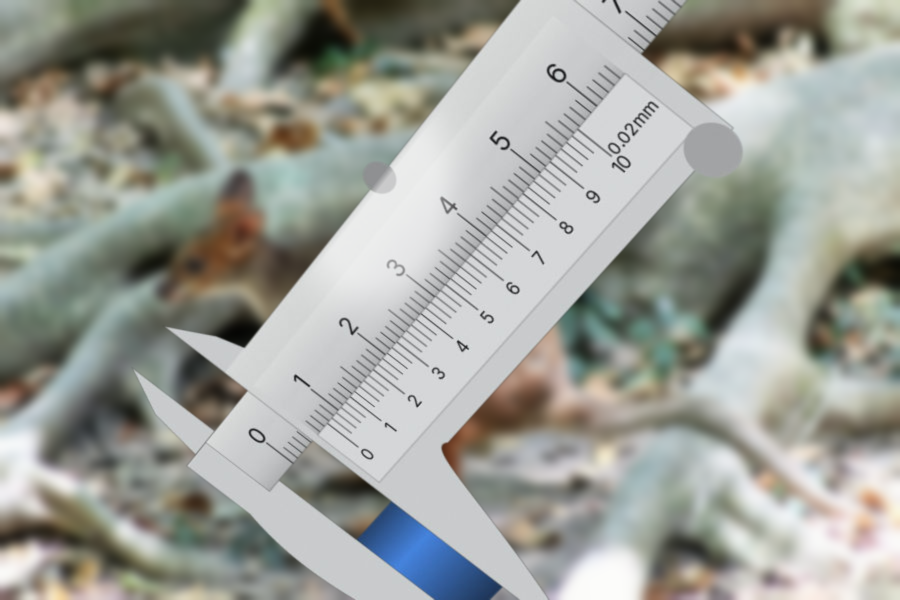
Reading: 7.6 mm
